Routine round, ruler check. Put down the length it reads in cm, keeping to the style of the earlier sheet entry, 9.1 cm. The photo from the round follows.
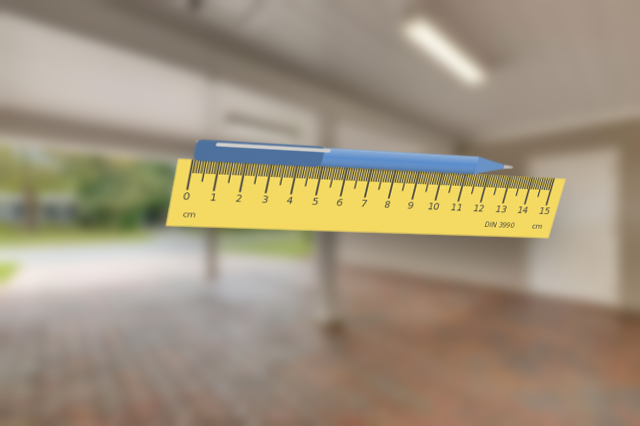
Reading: 13 cm
